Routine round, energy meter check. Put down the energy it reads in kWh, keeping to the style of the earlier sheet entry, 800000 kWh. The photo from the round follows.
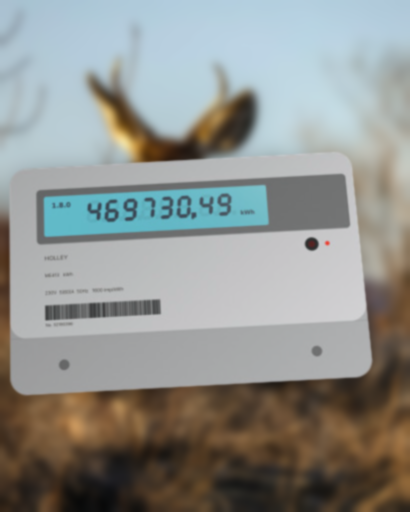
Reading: 469730.49 kWh
